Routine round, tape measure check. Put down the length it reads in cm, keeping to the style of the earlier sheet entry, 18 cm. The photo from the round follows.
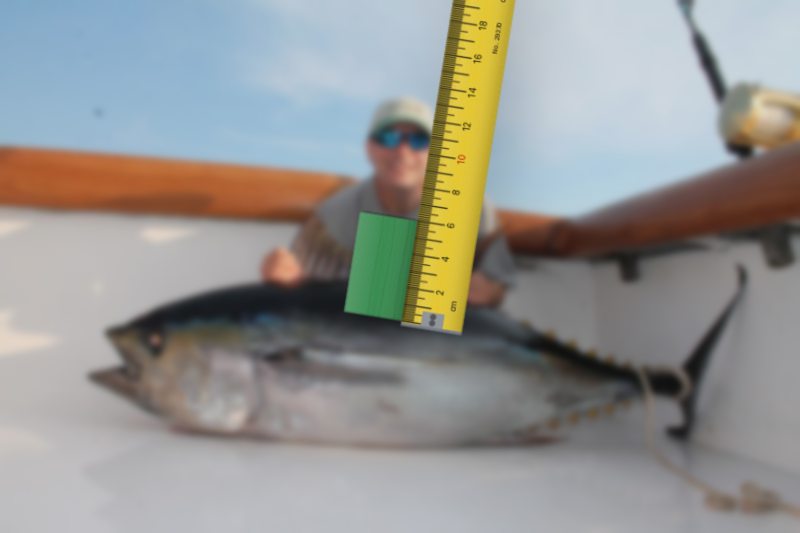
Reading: 6 cm
